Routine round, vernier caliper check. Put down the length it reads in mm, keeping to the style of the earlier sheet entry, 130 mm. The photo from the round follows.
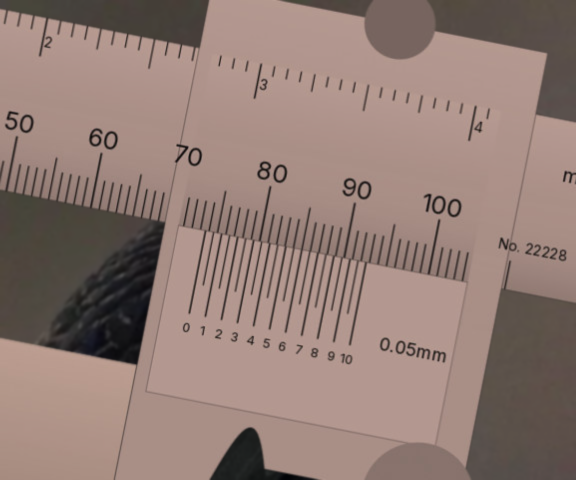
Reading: 73.6 mm
